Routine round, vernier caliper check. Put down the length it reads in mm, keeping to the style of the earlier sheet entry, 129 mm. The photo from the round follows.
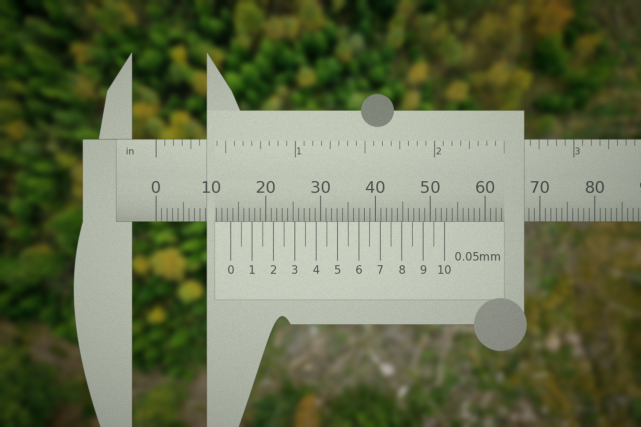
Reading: 13.6 mm
